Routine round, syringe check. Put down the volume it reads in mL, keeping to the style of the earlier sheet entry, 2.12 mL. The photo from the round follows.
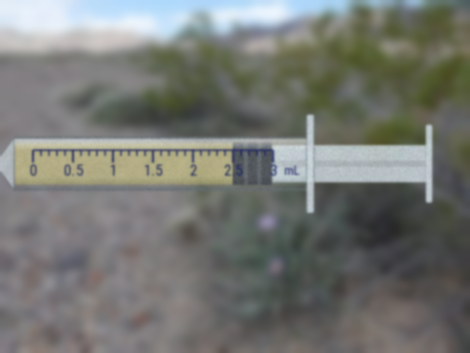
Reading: 2.5 mL
